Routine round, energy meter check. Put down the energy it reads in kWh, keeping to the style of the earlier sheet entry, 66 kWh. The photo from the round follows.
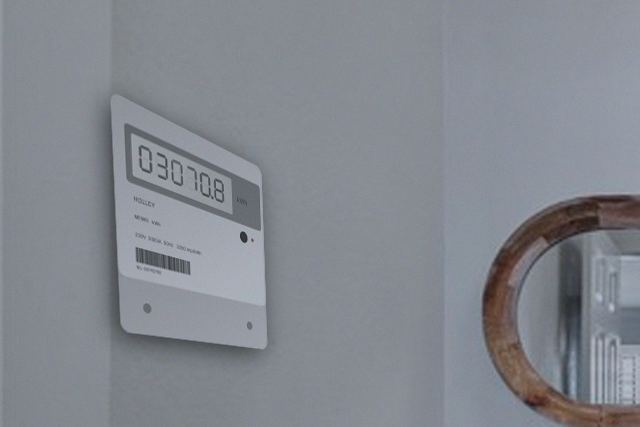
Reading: 3070.8 kWh
